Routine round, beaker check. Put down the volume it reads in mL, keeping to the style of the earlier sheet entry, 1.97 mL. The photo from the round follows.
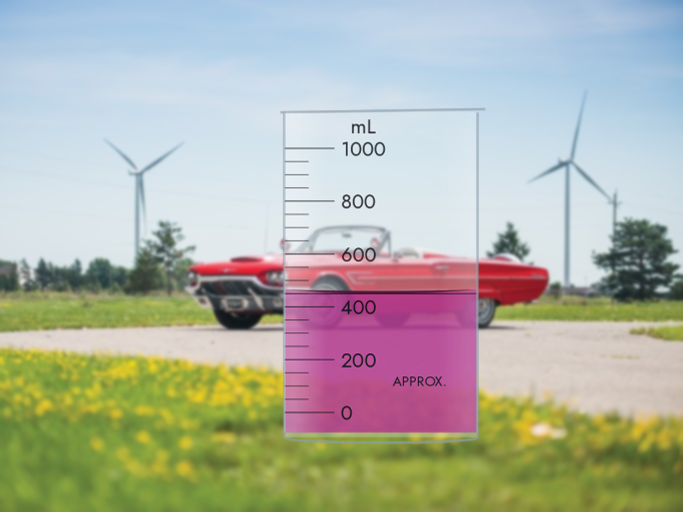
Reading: 450 mL
